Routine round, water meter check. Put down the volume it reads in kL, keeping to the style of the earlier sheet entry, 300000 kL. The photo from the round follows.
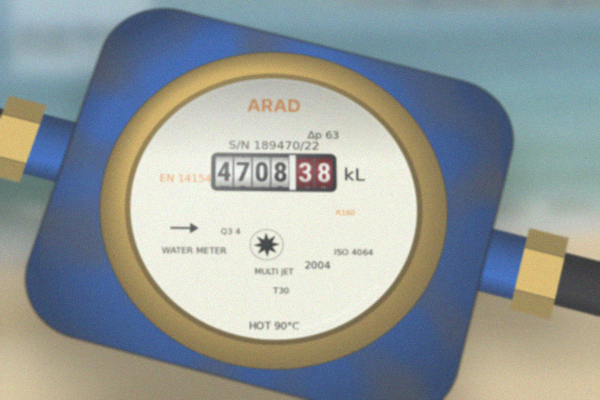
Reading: 4708.38 kL
